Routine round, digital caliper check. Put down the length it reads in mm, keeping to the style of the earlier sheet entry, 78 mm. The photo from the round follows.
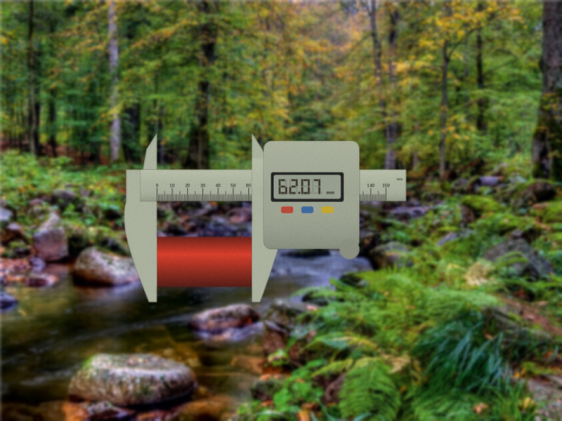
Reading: 62.07 mm
